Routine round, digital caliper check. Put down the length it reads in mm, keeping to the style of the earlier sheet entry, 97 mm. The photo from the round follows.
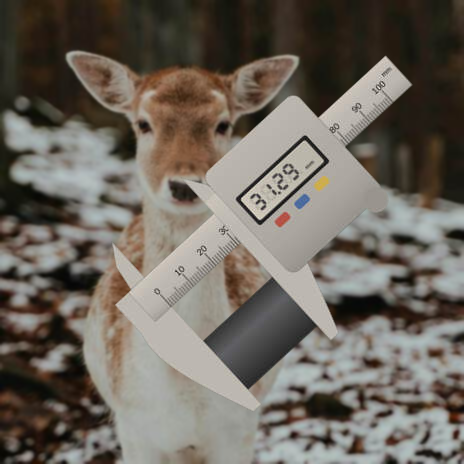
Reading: 31.29 mm
